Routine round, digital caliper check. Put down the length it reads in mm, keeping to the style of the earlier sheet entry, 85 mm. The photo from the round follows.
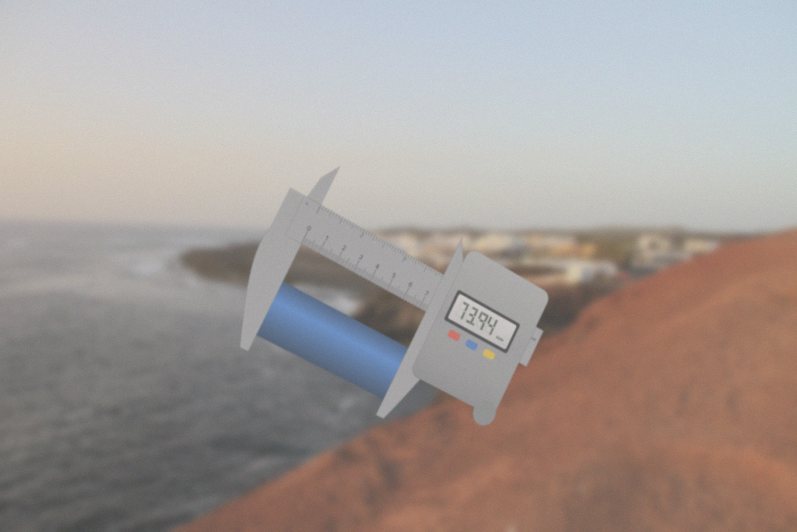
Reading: 73.94 mm
